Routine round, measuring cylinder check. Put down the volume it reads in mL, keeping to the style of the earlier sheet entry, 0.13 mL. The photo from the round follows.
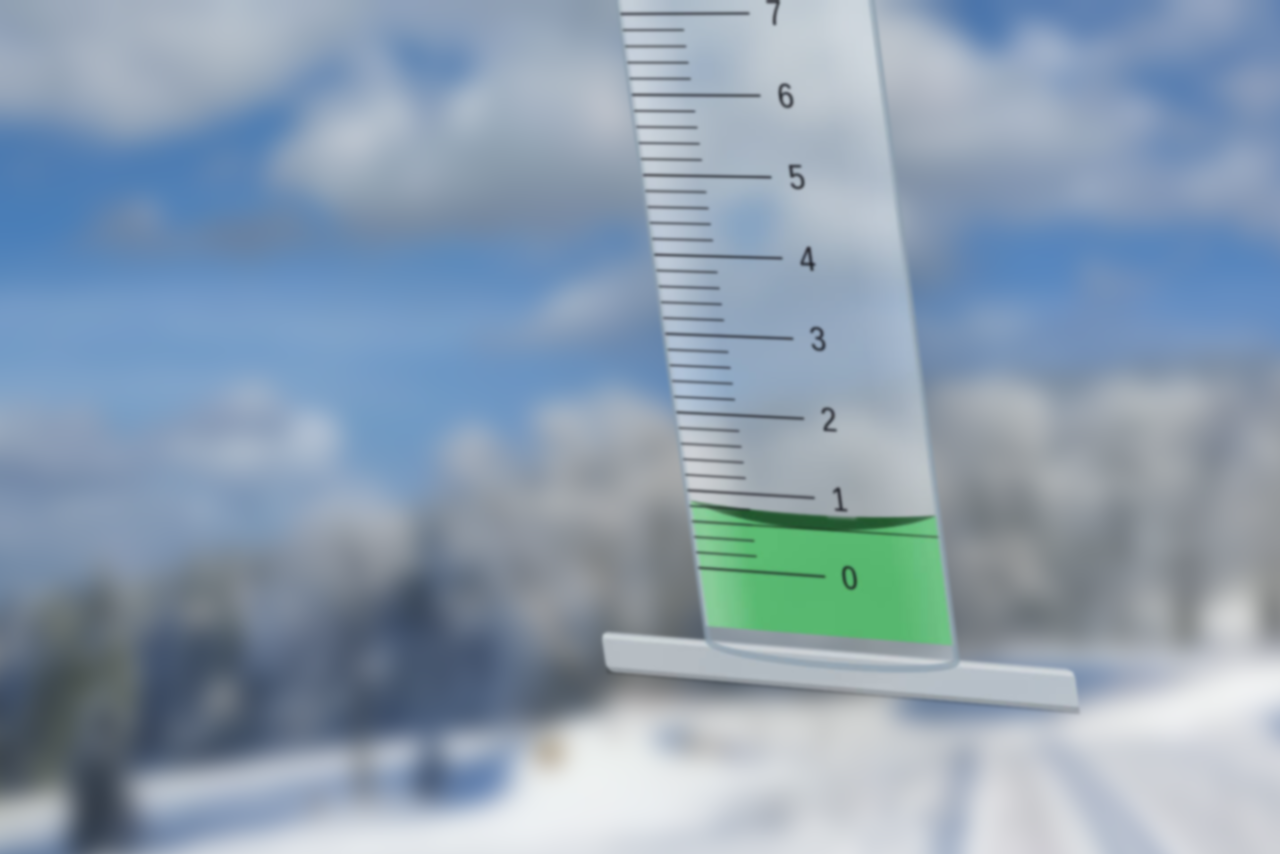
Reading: 0.6 mL
